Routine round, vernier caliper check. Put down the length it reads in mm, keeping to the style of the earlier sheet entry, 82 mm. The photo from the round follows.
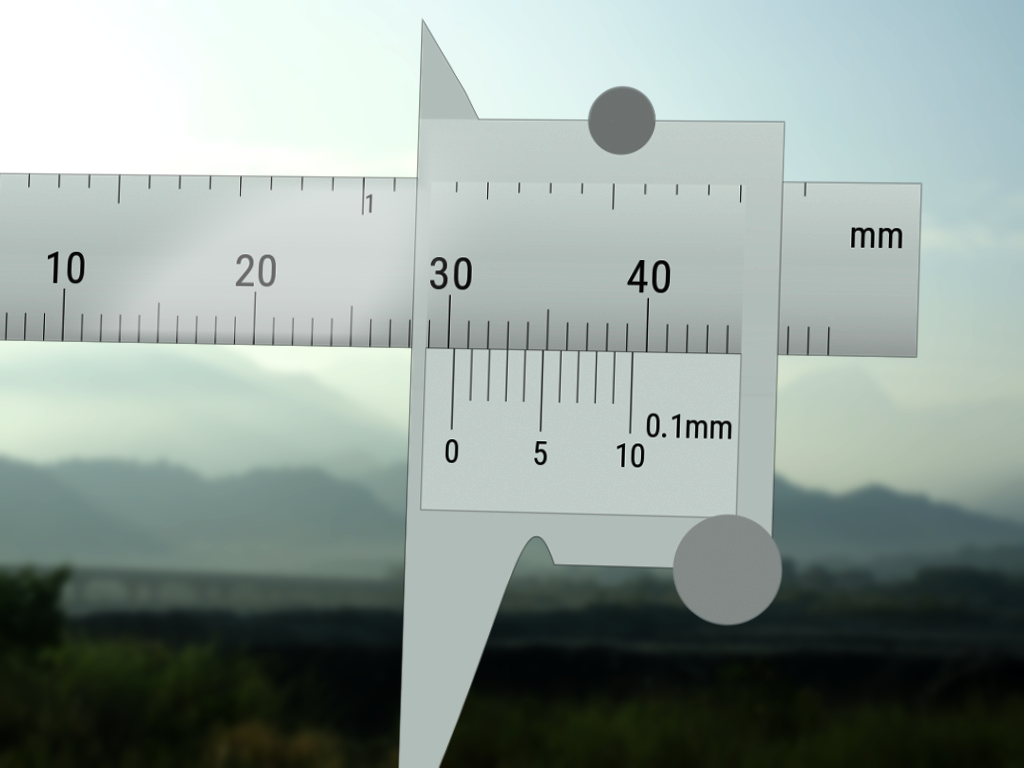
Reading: 30.3 mm
